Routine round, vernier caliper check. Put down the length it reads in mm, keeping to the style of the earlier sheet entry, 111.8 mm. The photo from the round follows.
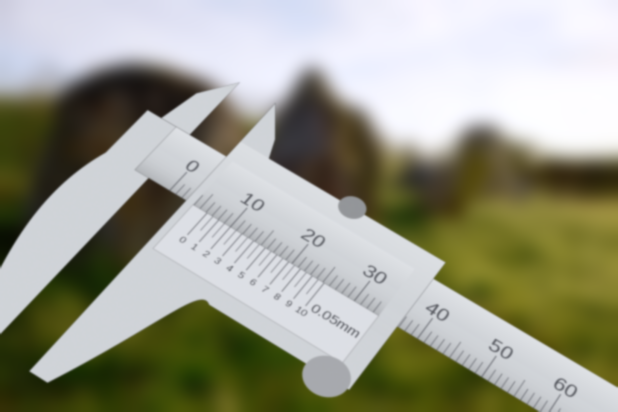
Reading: 6.2 mm
